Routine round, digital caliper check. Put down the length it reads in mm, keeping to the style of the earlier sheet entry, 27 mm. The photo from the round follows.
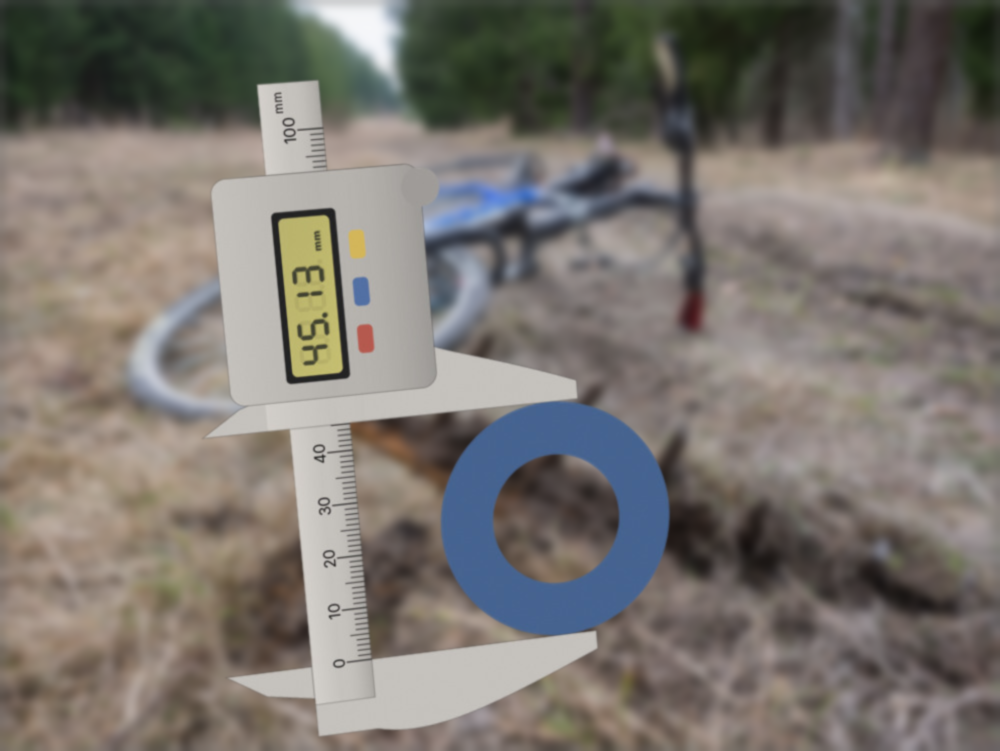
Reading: 45.13 mm
